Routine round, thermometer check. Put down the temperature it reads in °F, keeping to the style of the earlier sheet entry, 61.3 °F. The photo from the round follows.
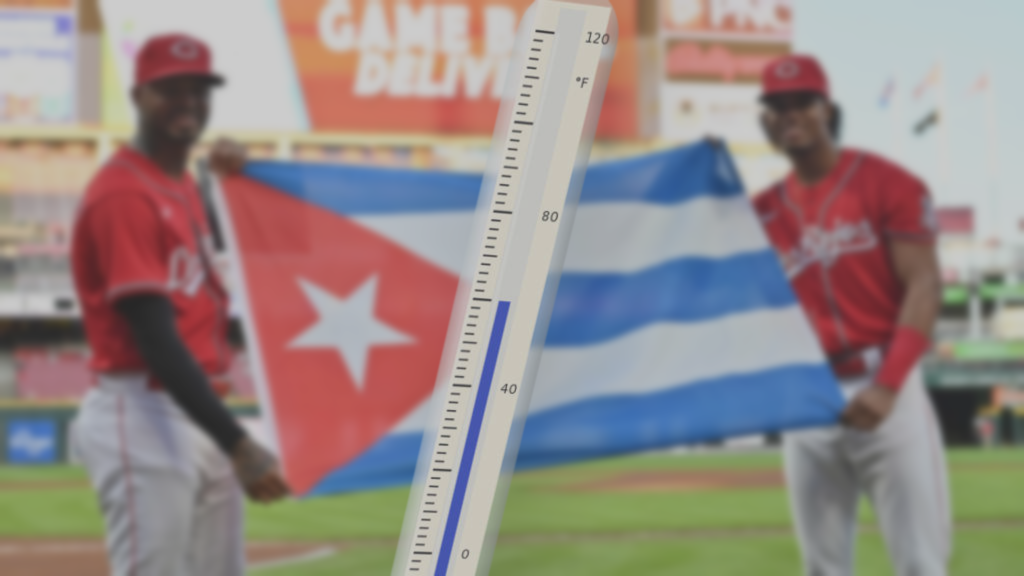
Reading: 60 °F
